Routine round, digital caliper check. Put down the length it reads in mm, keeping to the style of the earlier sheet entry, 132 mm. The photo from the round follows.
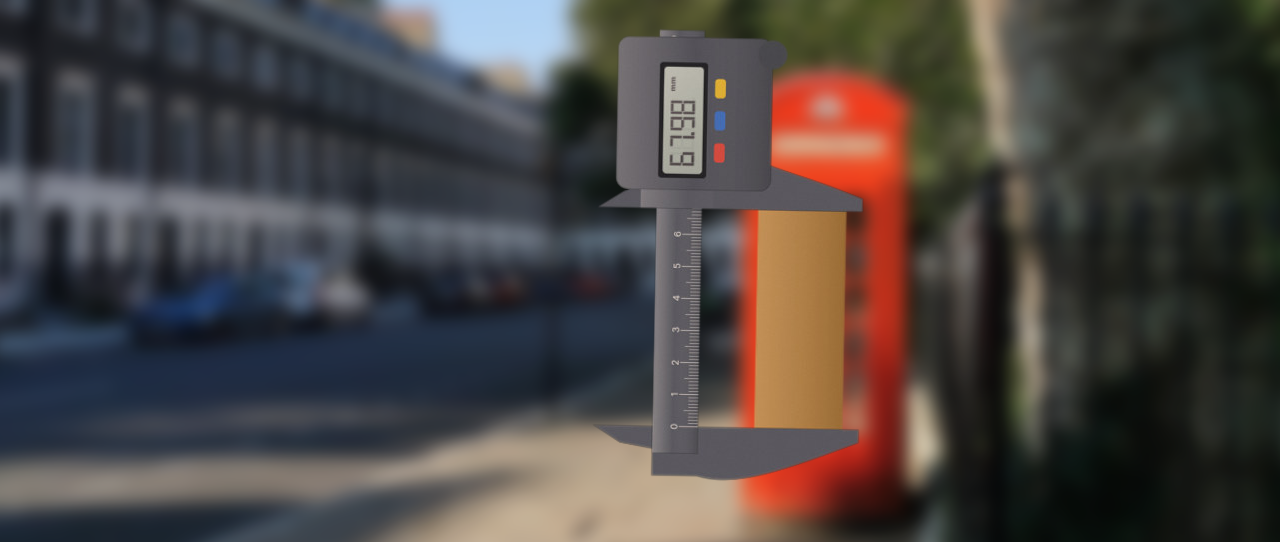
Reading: 67.98 mm
